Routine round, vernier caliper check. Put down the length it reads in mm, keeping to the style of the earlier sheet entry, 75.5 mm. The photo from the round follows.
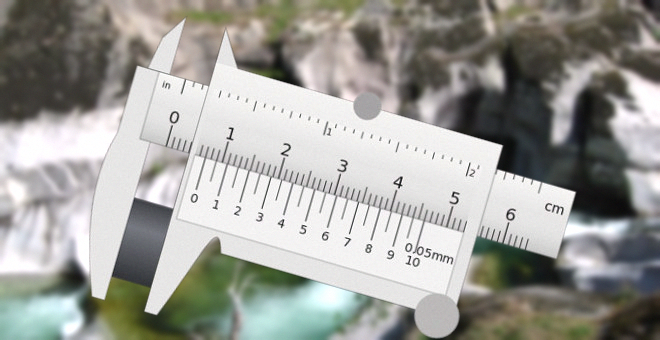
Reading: 7.0 mm
